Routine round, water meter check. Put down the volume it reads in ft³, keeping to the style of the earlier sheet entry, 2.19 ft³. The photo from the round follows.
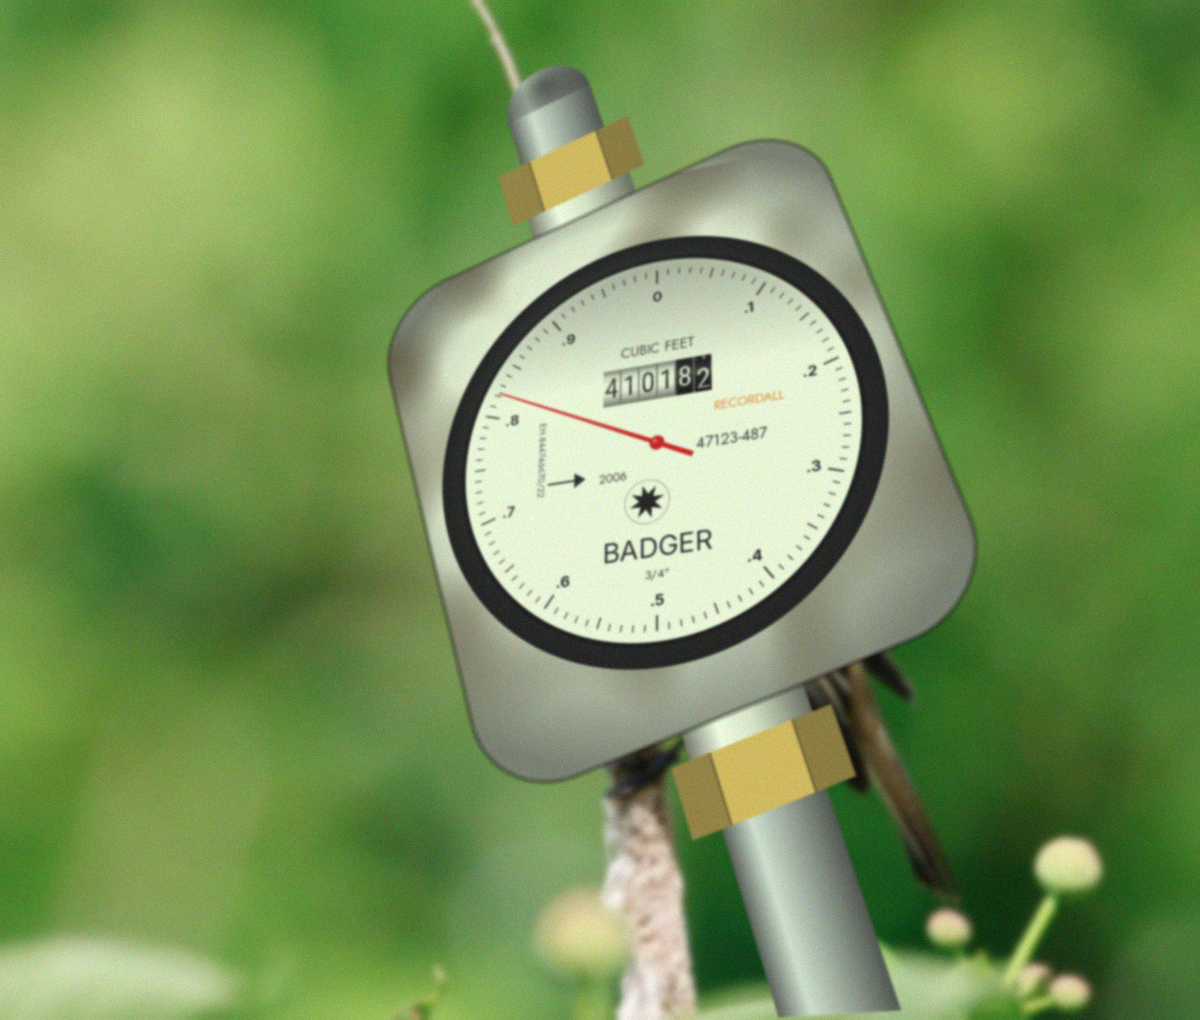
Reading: 410181.82 ft³
